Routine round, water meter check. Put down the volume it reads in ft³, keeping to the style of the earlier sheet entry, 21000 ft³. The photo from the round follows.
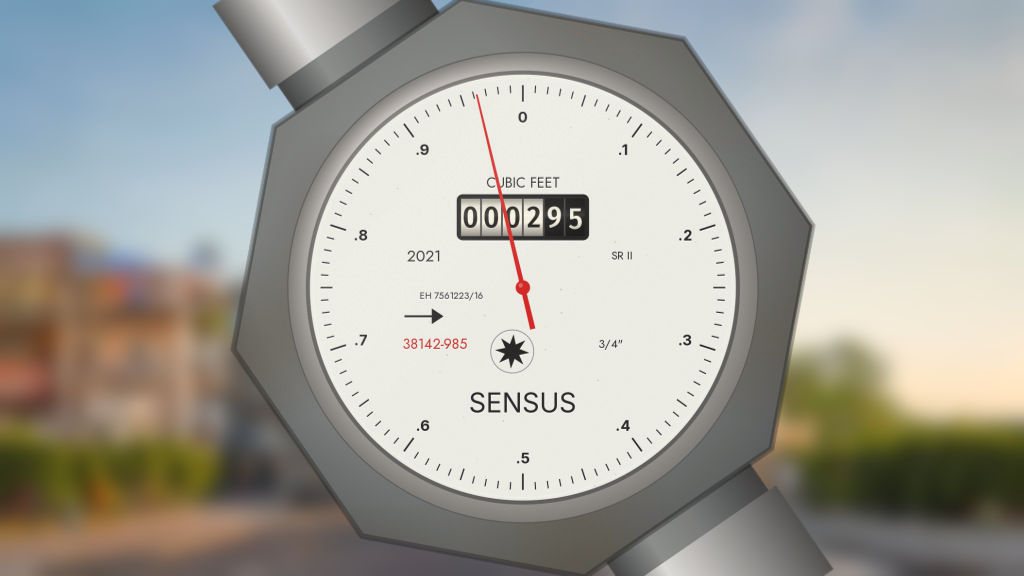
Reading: 294.96 ft³
